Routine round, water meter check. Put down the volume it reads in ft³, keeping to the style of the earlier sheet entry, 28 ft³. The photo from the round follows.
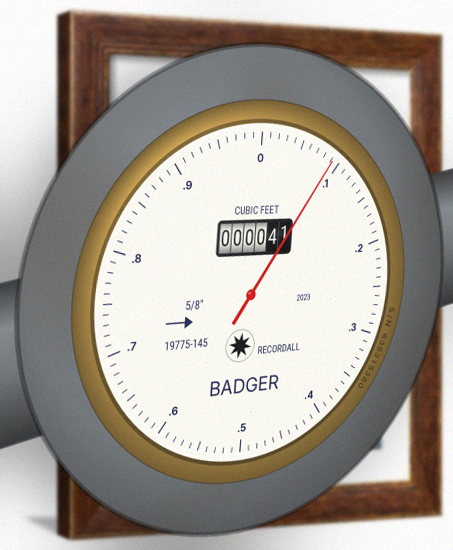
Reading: 41.09 ft³
